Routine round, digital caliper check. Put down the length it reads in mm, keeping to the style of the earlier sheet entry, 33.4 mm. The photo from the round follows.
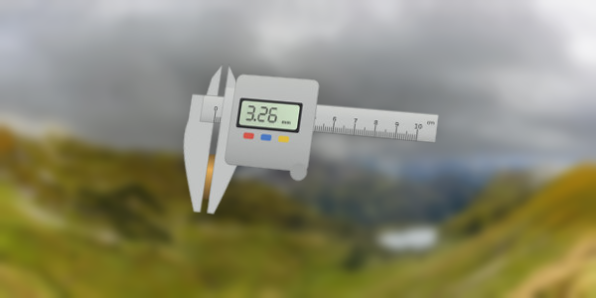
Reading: 3.26 mm
